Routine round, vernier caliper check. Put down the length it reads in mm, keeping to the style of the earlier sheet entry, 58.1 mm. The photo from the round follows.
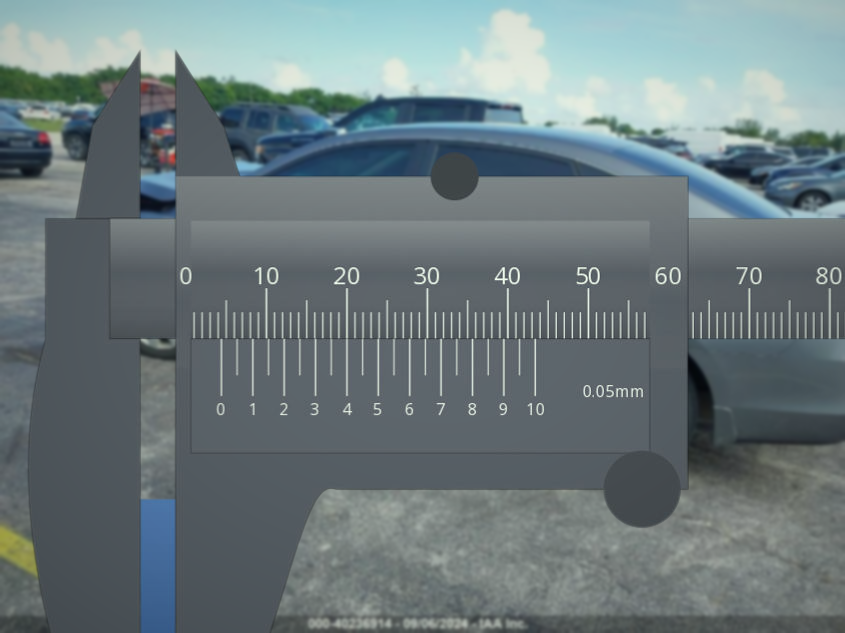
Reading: 4.4 mm
